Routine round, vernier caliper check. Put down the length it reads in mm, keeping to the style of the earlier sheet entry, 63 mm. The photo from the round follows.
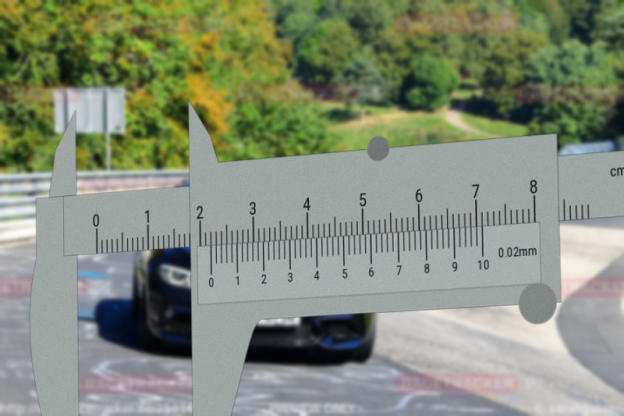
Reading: 22.0 mm
